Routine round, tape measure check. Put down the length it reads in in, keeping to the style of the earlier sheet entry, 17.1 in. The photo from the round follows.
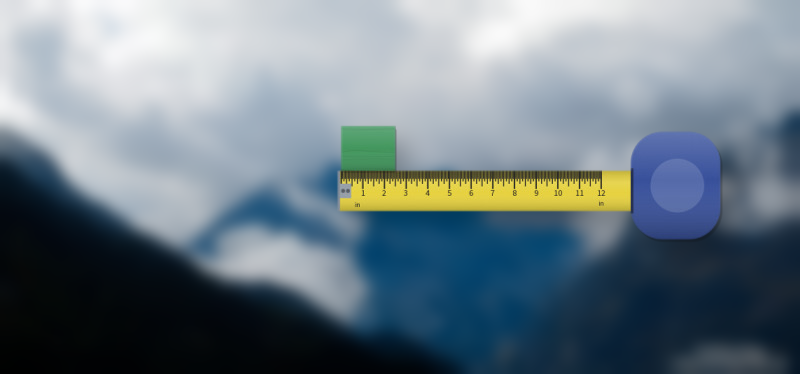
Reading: 2.5 in
